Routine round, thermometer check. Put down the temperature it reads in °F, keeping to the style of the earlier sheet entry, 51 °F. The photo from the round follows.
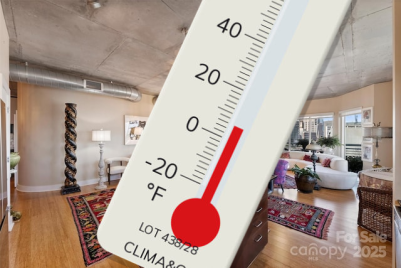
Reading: 6 °F
